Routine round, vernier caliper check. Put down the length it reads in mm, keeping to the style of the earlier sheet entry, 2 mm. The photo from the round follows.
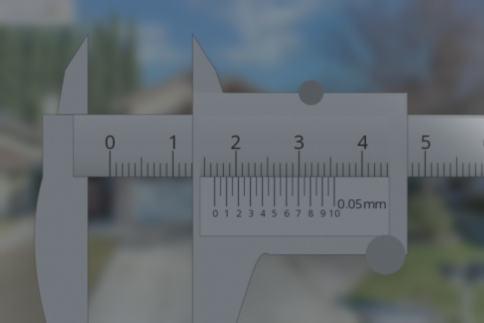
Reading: 16.6 mm
